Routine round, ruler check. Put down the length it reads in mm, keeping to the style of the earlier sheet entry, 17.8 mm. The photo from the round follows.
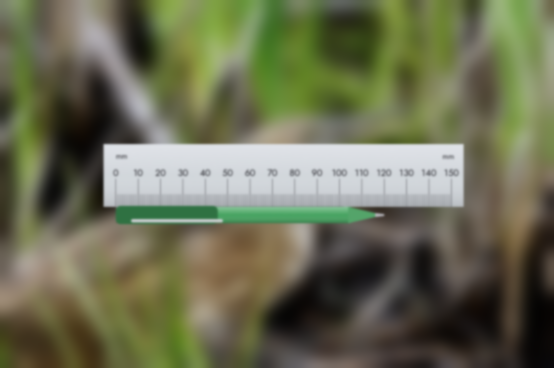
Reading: 120 mm
